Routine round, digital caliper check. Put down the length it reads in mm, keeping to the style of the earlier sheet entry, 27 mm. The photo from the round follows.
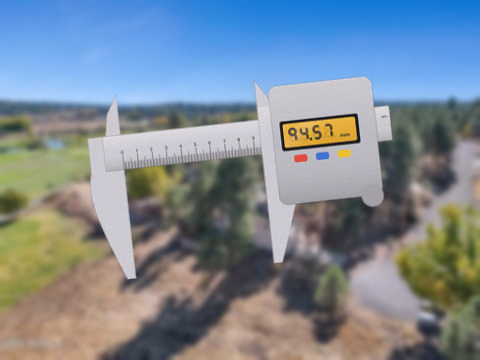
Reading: 94.57 mm
